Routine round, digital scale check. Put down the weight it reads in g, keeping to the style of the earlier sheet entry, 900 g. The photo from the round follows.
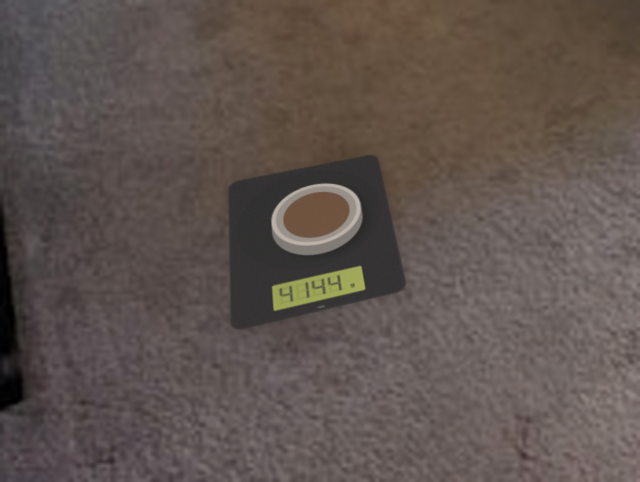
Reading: 4144 g
